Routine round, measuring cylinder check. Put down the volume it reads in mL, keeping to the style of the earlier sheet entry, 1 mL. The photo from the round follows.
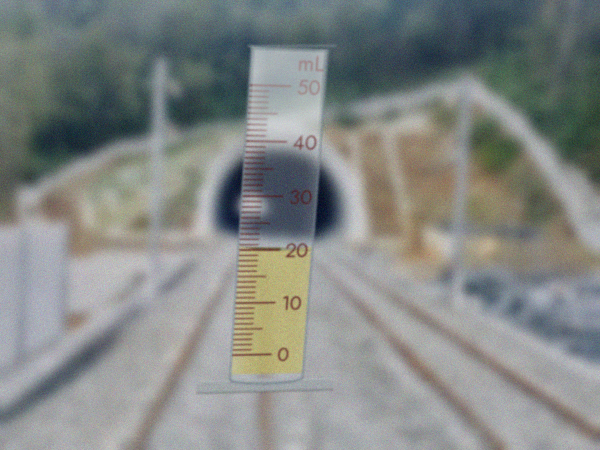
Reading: 20 mL
